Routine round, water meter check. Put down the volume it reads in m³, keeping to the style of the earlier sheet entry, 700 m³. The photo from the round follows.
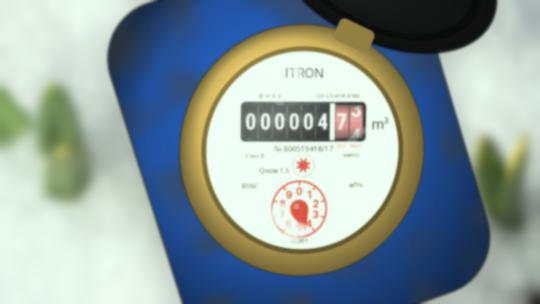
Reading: 4.734 m³
